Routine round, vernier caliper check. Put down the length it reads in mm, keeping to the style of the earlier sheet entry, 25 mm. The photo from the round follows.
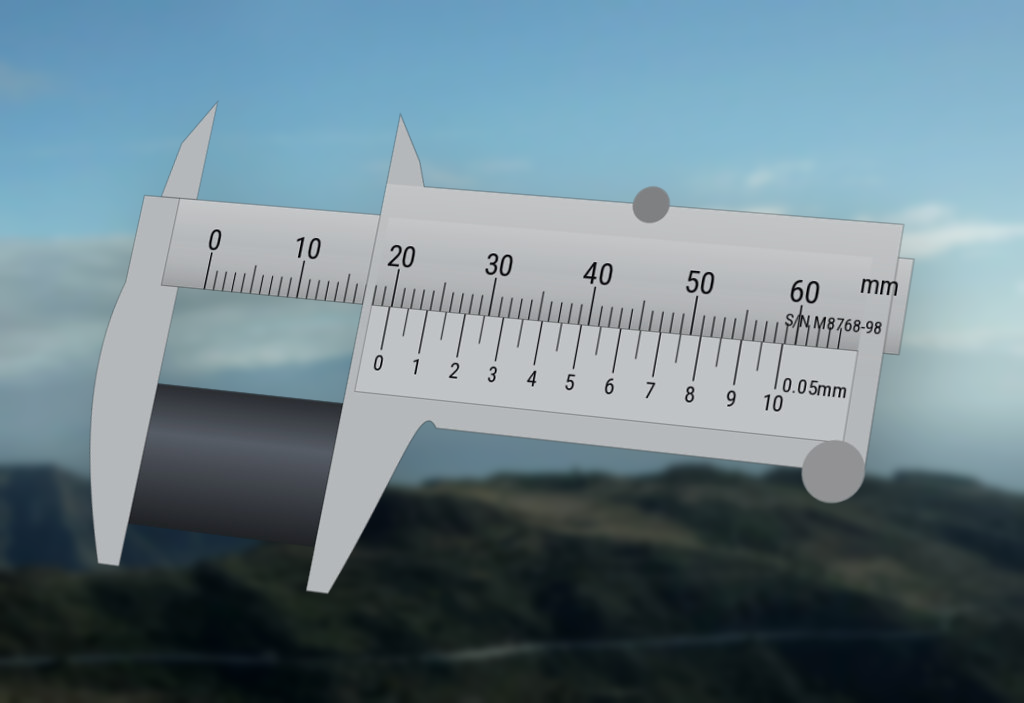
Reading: 19.8 mm
